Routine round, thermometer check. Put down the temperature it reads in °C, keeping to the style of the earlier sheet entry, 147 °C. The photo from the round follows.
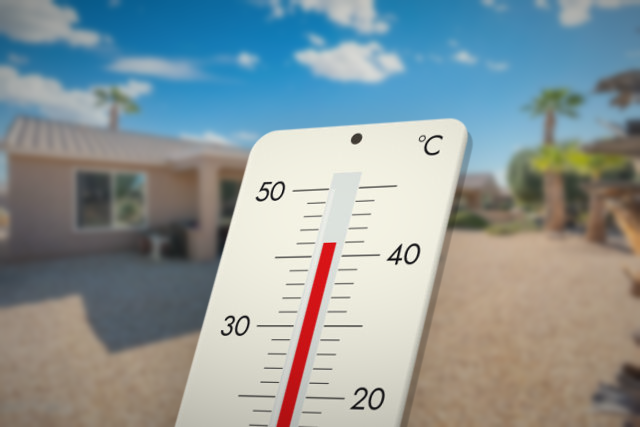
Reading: 42 °C
